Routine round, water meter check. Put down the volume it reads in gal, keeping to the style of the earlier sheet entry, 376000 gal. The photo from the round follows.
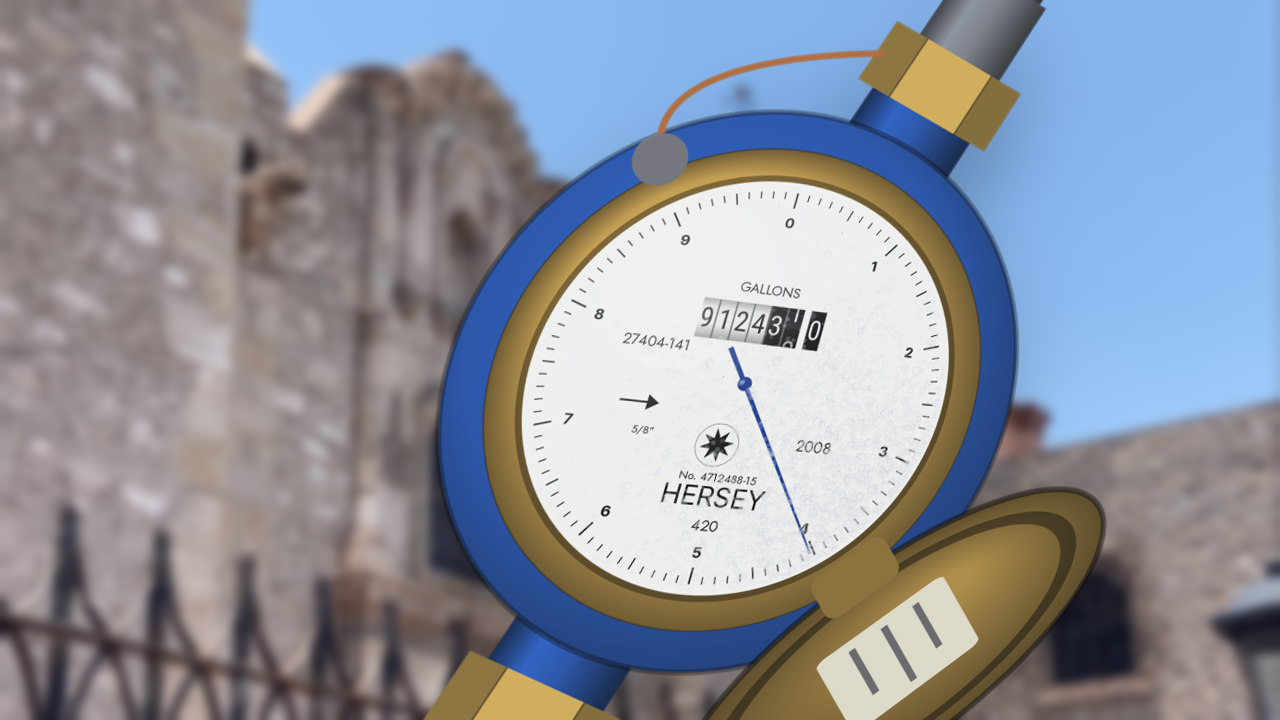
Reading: 9124314.0 gal
